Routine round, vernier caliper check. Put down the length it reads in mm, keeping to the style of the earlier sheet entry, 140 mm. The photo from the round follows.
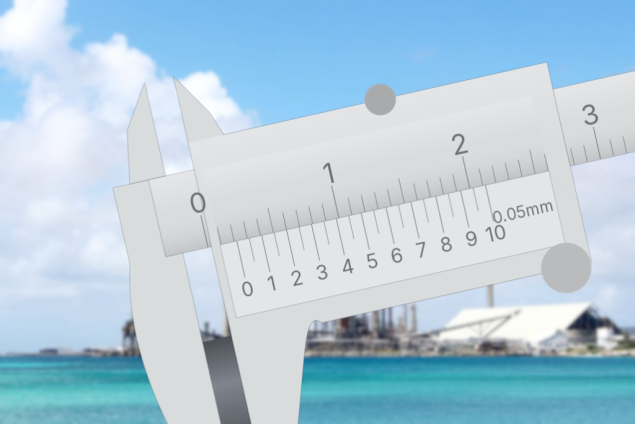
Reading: 2.2 mm
